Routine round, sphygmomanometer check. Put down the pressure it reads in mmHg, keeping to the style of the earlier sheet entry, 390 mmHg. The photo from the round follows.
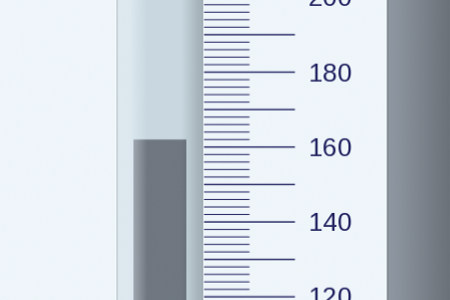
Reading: 162 mmHg
